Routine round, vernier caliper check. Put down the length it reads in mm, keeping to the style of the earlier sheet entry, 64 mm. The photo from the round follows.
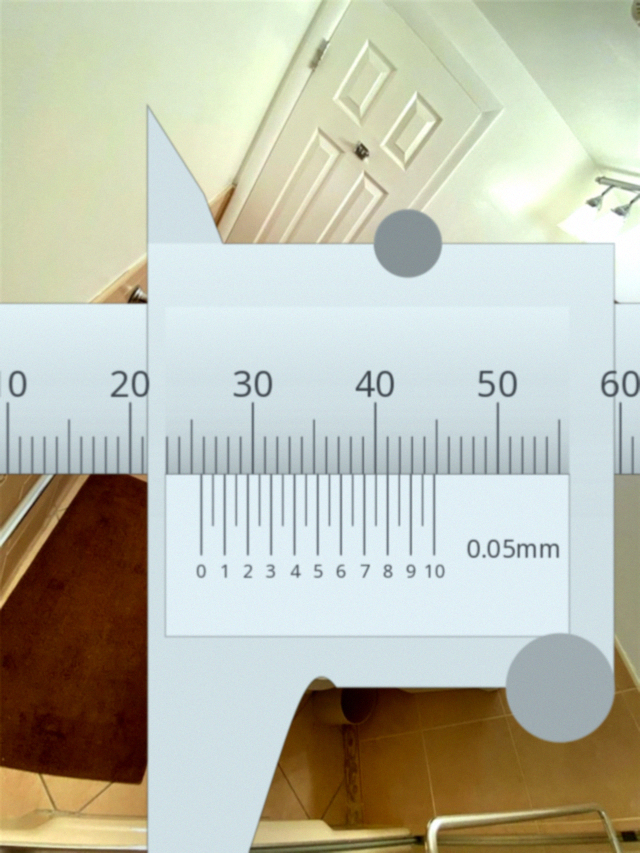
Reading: 25.8 mm
